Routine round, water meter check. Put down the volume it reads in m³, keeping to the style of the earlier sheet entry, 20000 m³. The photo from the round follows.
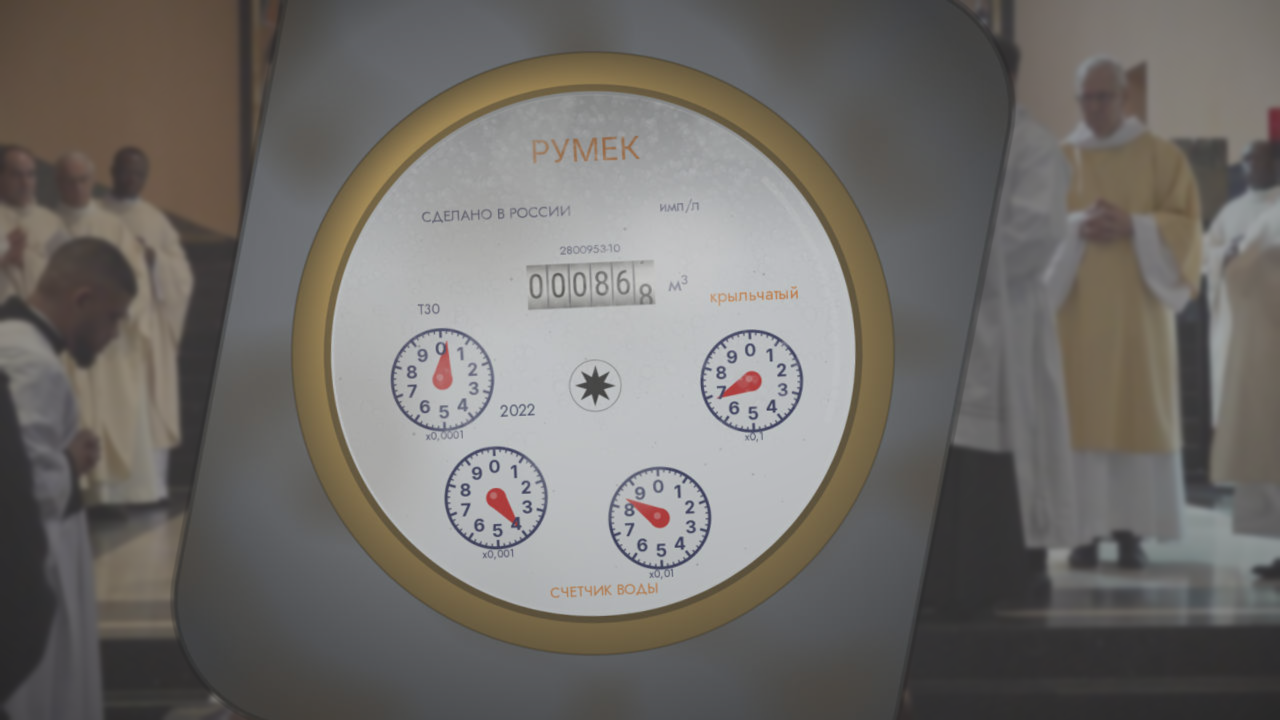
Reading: 867.6840 m³
